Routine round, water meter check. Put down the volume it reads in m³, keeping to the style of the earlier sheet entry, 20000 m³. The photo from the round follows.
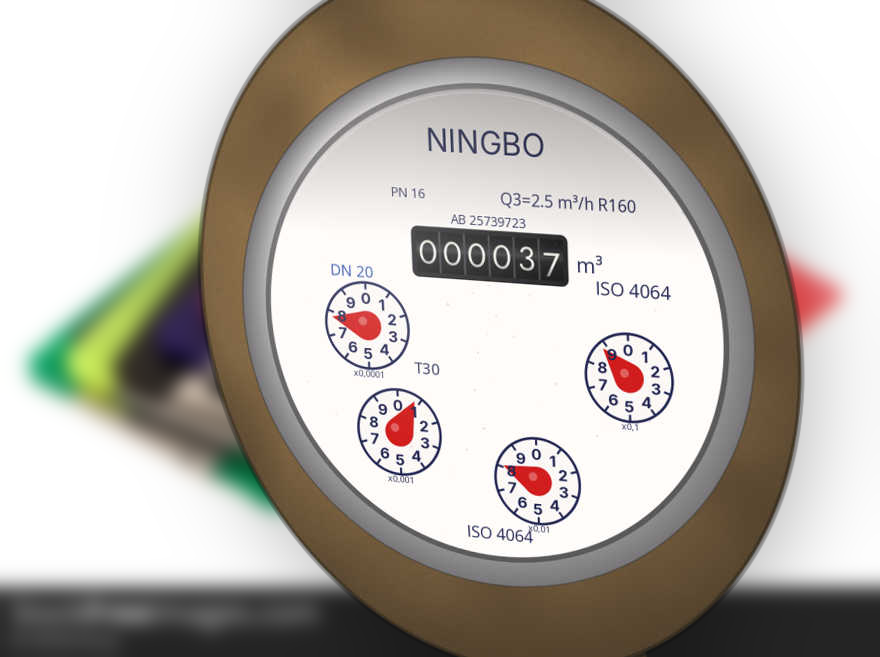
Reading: 36.8807 m³
